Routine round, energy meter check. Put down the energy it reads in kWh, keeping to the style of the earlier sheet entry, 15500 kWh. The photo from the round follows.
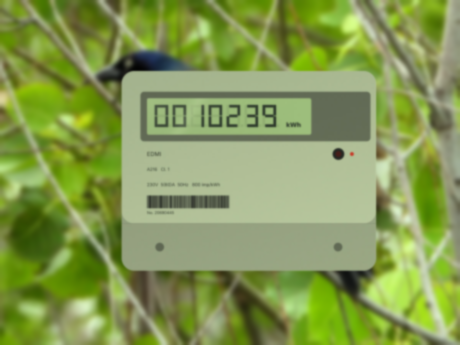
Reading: 10239 kWh
